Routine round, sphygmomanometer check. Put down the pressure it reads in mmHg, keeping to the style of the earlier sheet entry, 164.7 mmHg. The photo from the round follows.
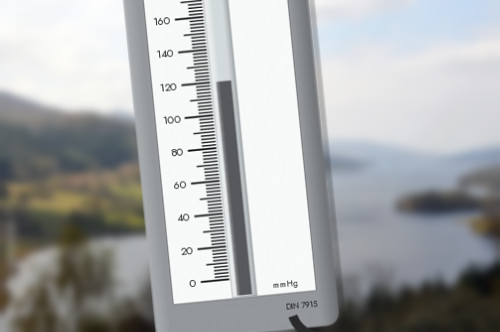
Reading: 120 mmHg
